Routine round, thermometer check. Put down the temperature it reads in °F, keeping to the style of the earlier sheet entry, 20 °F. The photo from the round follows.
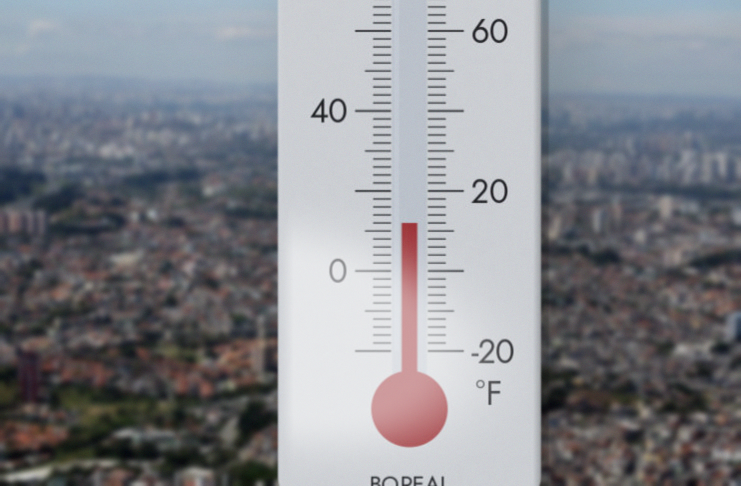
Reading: 12 °F
